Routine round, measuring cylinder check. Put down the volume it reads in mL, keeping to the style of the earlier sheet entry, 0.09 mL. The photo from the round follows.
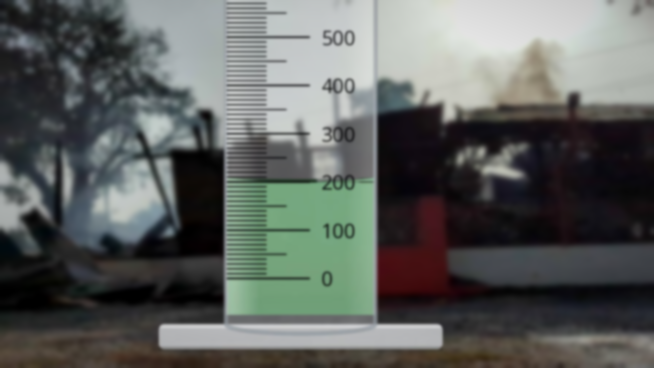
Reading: 200 mL
